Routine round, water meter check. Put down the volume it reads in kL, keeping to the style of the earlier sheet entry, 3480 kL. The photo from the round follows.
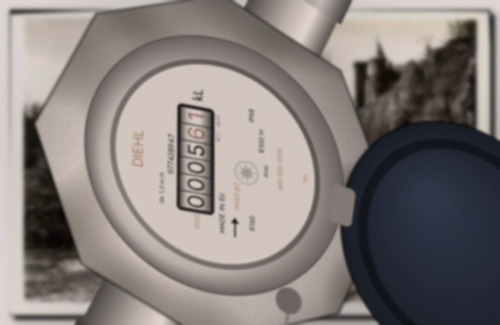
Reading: 5.61 kL
